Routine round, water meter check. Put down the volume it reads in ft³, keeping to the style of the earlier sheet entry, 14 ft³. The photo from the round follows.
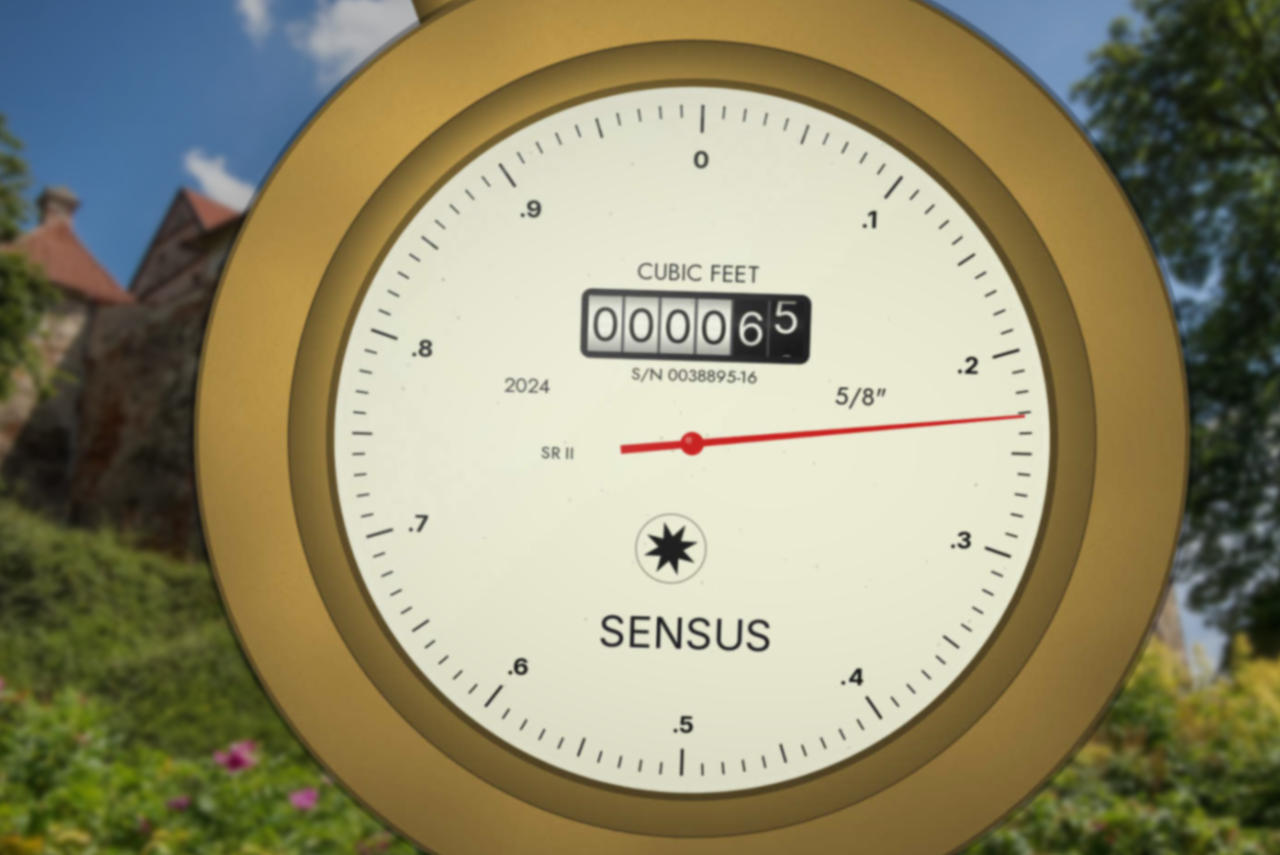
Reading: 65.23 ft³
